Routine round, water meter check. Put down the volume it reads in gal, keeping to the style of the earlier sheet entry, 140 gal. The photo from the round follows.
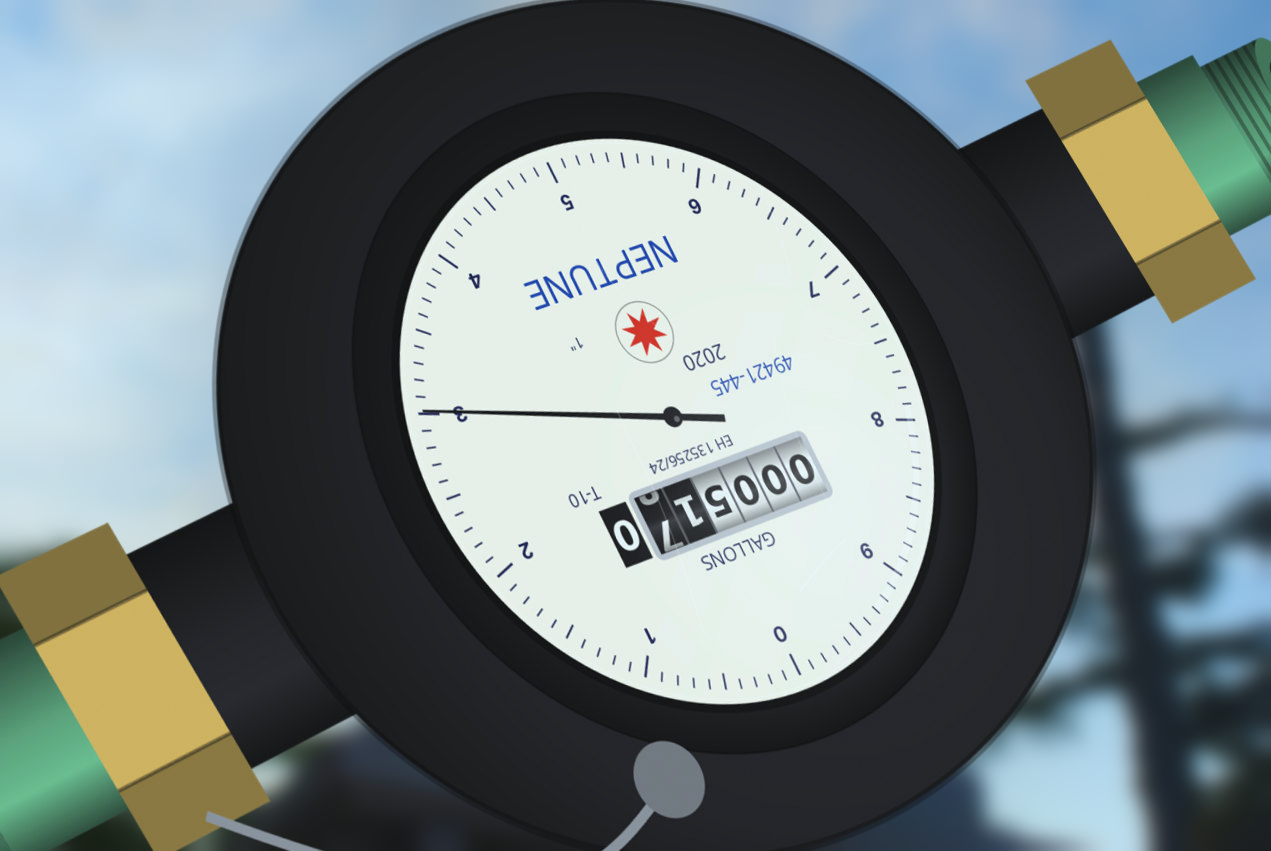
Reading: 5173.0 gal
